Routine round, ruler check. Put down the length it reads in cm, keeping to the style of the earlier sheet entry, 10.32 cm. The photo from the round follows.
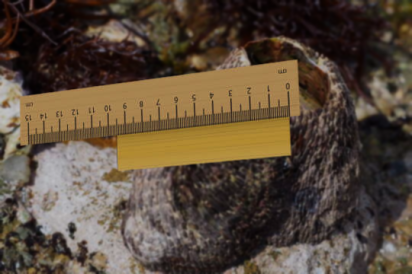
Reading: 9.5 cm
